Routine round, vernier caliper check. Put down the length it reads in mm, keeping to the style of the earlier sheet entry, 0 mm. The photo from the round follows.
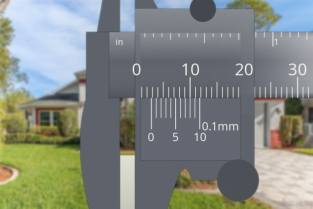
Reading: 2.8 mm
